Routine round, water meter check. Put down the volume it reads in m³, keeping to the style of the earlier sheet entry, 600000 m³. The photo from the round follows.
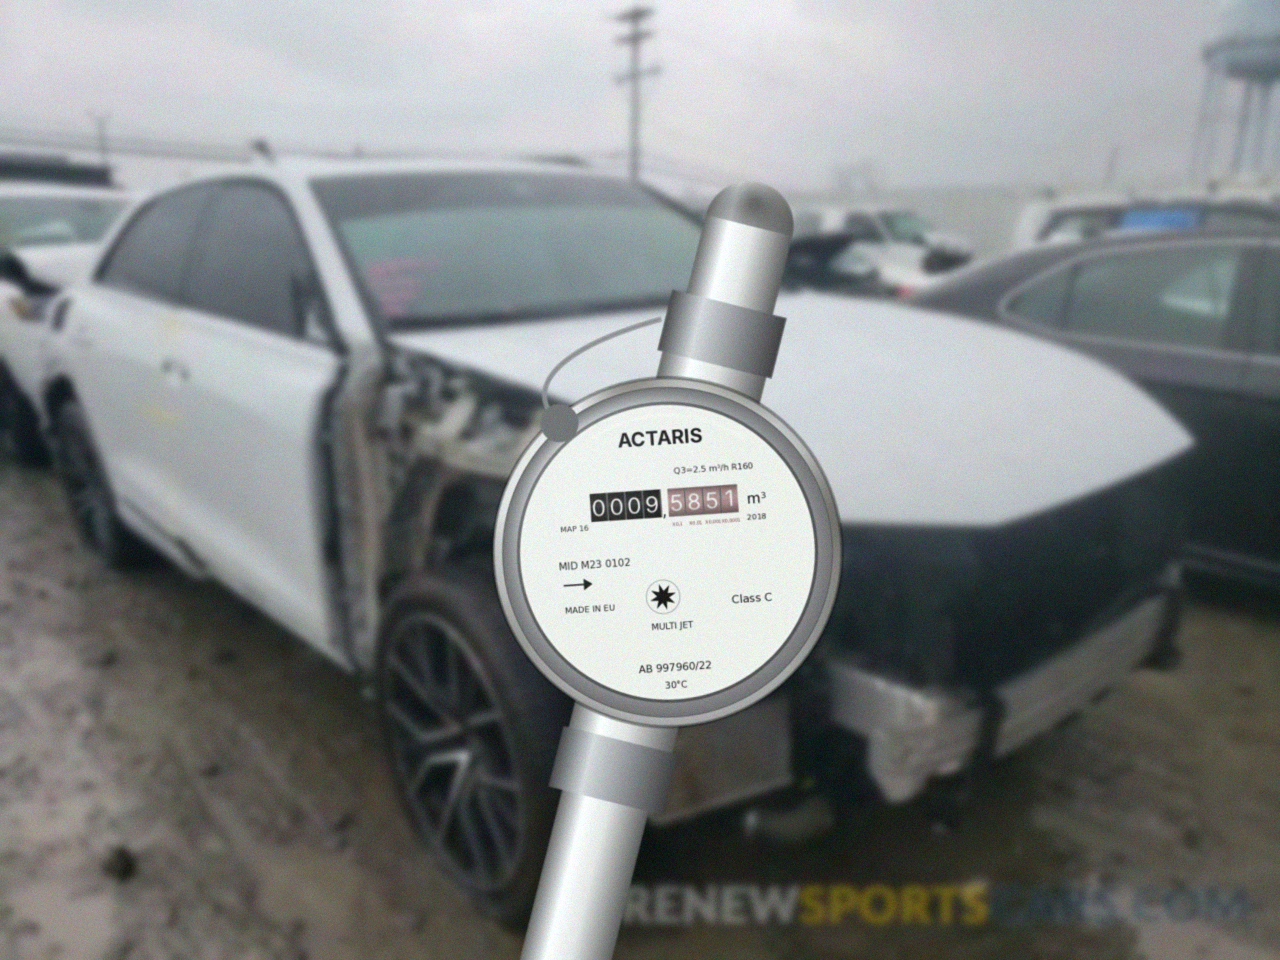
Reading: 9.5851 m³
